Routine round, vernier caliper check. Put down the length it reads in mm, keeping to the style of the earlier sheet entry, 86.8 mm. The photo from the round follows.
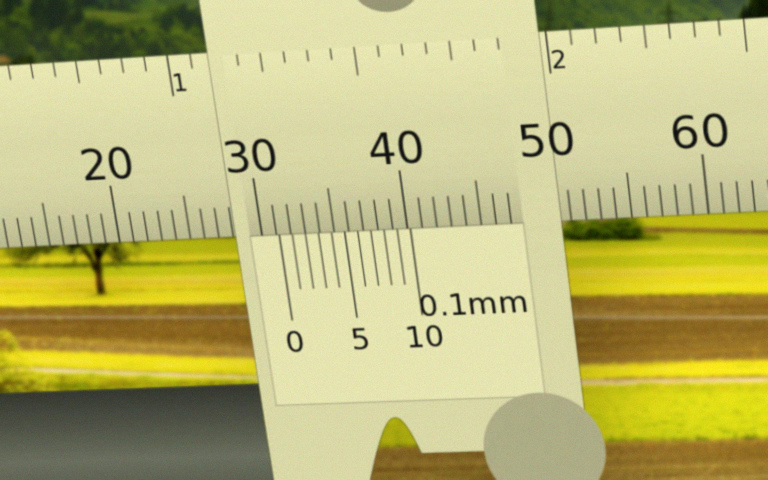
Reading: 31.2 mm
